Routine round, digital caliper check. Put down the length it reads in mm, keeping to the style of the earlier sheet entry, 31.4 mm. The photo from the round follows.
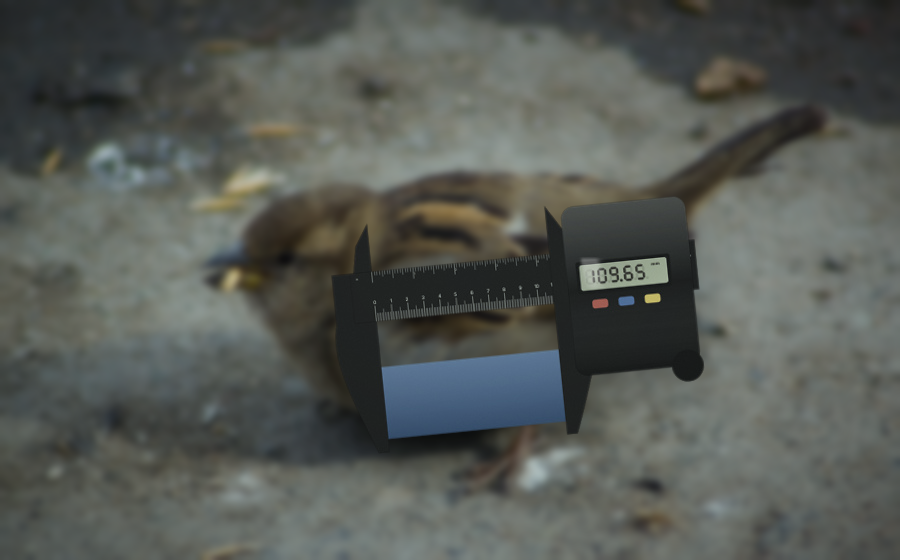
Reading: 109.65 mm
